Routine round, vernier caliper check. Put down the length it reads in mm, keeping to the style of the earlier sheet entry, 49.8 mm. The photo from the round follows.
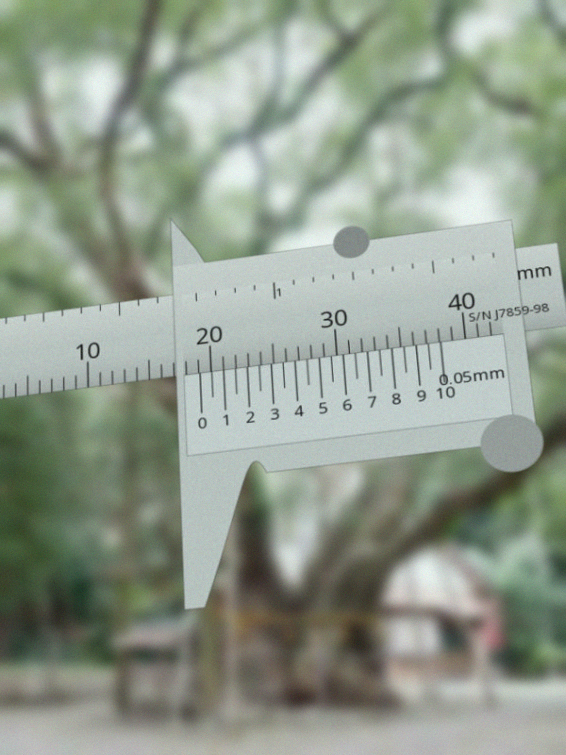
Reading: 19.1 mm
